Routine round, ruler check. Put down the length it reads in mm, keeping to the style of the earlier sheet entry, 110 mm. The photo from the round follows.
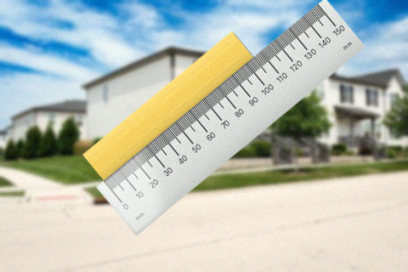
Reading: 105 mm
